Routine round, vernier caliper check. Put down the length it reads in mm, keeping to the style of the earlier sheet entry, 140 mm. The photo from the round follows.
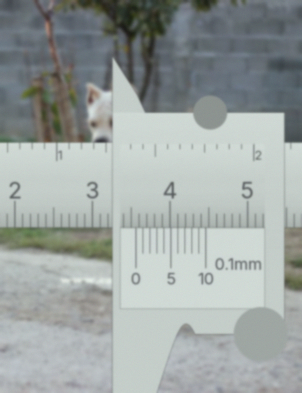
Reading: 35.6 mm
